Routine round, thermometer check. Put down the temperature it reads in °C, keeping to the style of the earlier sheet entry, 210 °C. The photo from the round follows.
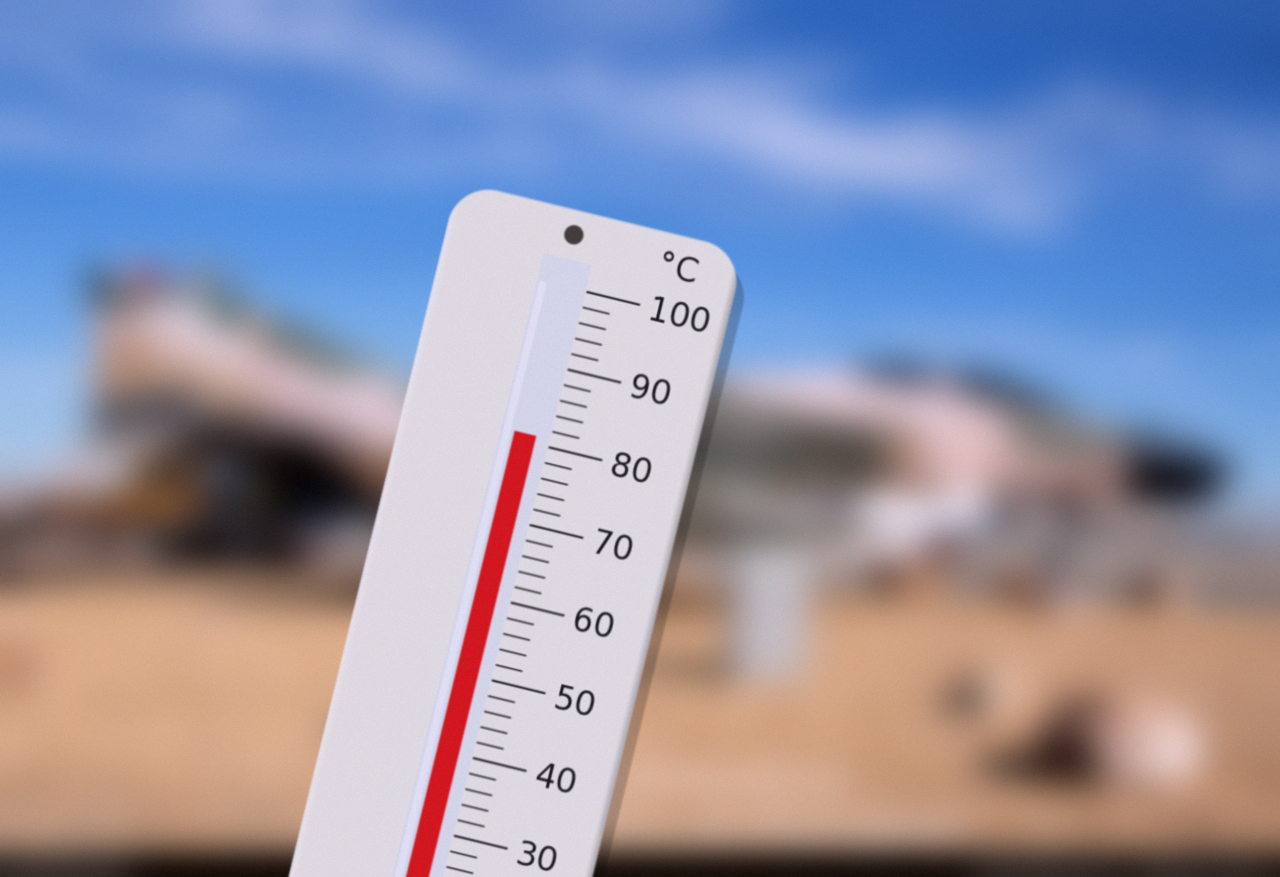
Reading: 81 °C
